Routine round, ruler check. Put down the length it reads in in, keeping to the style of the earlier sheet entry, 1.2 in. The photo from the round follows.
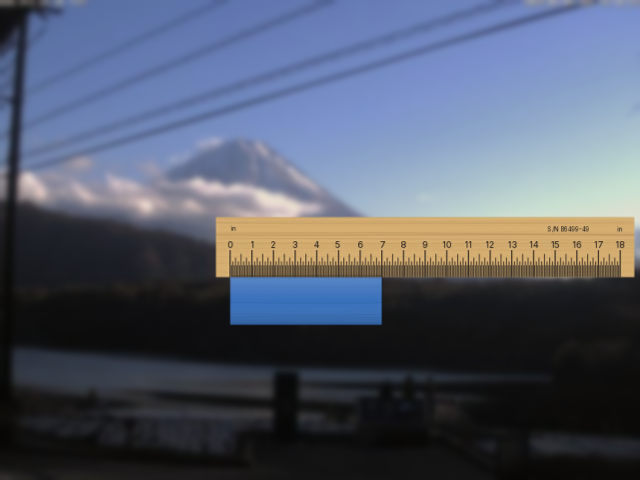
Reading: 7 in
